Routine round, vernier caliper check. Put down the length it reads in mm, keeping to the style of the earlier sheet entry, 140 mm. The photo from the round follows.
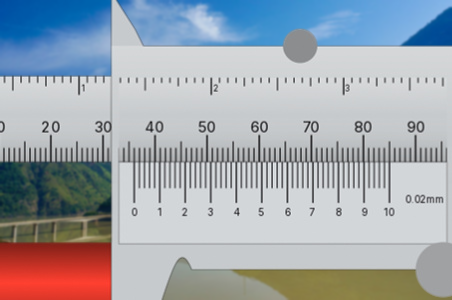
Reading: 36.0 mm
